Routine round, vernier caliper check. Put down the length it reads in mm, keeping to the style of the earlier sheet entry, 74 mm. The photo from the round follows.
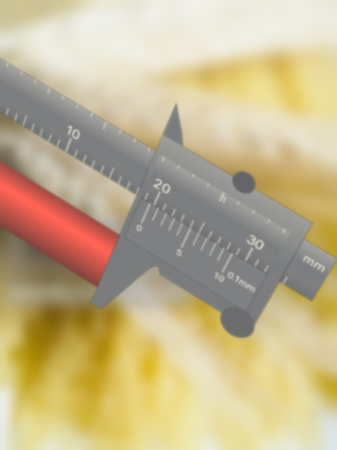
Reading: 19.6 mm
